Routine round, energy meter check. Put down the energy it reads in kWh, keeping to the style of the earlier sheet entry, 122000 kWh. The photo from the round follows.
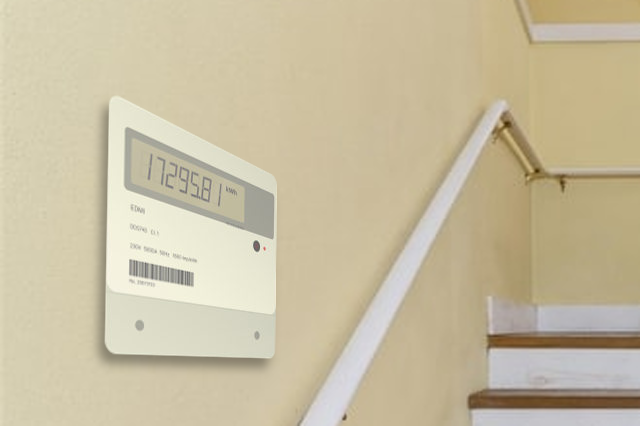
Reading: 17295.81 kWh
